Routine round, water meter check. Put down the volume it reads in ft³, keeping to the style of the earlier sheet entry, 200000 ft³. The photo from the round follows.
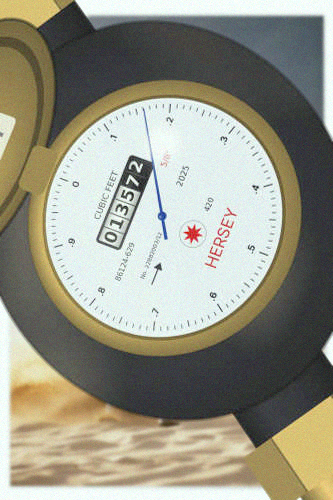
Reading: 13572.16 ft³
